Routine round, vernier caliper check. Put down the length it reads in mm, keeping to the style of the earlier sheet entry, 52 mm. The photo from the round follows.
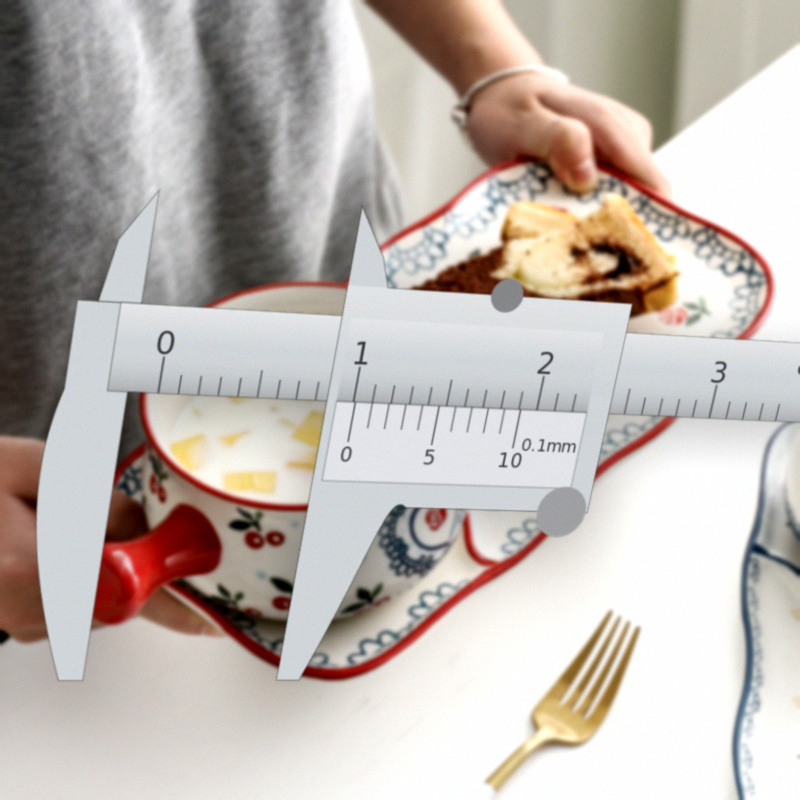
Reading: 10.1 mm
